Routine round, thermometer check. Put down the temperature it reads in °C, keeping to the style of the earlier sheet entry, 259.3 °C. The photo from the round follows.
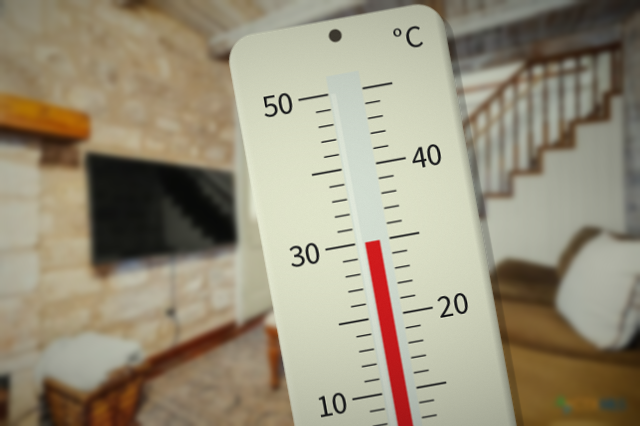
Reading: 30 °C
